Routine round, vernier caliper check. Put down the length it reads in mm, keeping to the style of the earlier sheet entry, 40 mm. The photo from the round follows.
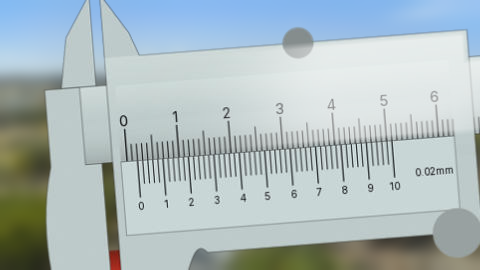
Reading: 2.0 mm
